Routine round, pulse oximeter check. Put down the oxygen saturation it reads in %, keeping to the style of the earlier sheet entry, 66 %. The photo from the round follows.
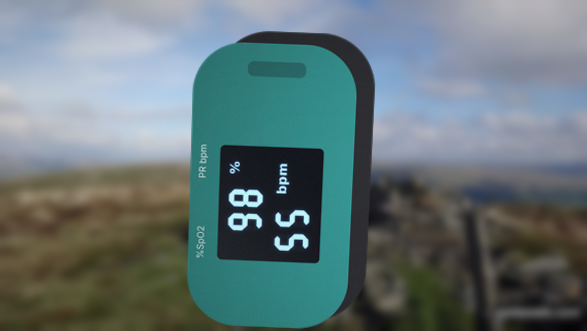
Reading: 98 %
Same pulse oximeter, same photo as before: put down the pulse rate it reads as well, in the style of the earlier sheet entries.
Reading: 55 bpm
